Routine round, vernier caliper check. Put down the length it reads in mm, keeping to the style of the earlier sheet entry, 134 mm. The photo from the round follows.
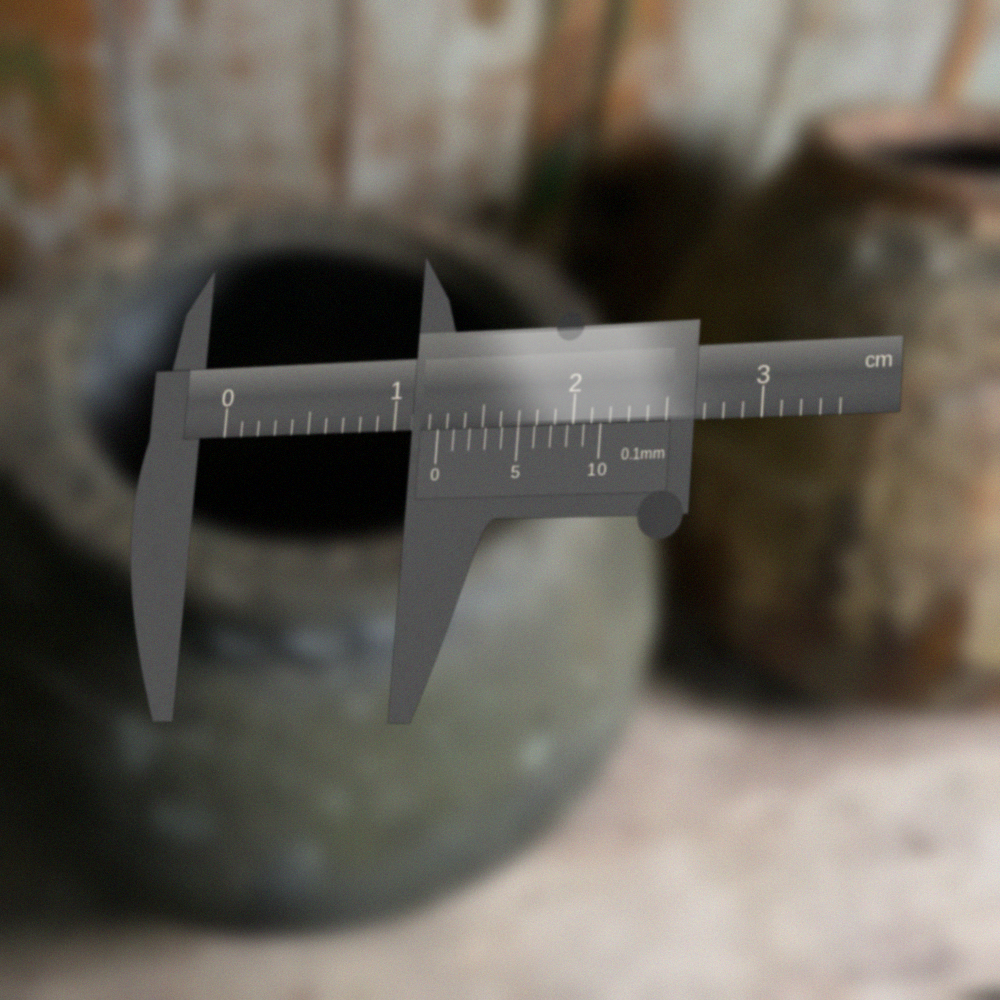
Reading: 12.5 mm
